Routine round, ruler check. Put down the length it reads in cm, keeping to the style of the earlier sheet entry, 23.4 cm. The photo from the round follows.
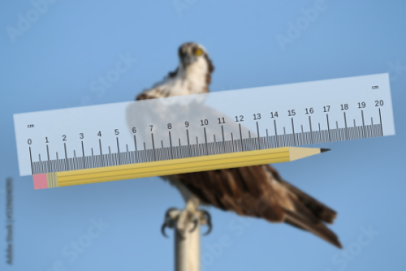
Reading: 17 cm
